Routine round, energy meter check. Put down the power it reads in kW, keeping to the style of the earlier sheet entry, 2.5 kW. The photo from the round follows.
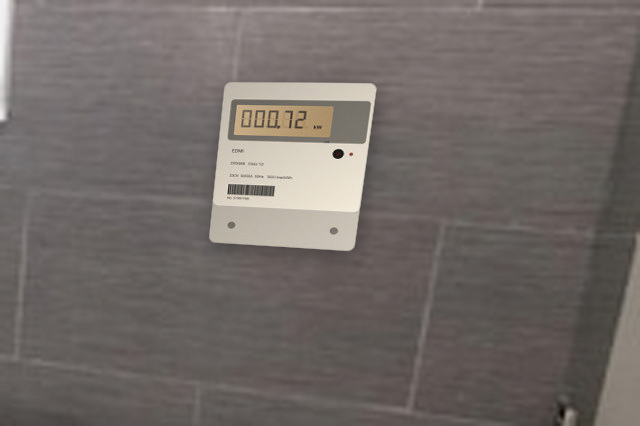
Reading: 0.72 kW
